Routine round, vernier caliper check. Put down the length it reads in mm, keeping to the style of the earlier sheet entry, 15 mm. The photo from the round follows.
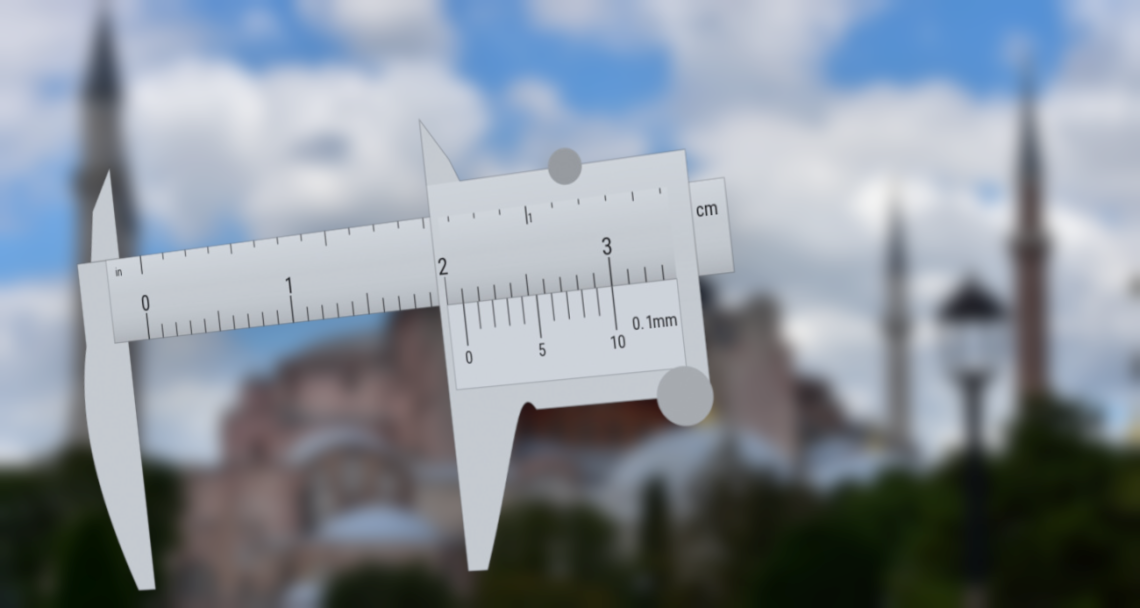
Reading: 21.0 mm
